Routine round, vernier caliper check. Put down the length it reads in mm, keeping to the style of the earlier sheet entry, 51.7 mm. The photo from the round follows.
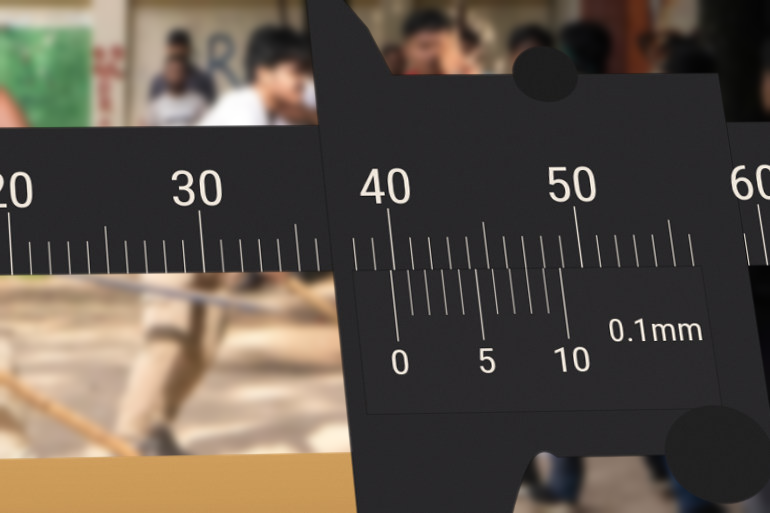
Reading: 39.8 mm
